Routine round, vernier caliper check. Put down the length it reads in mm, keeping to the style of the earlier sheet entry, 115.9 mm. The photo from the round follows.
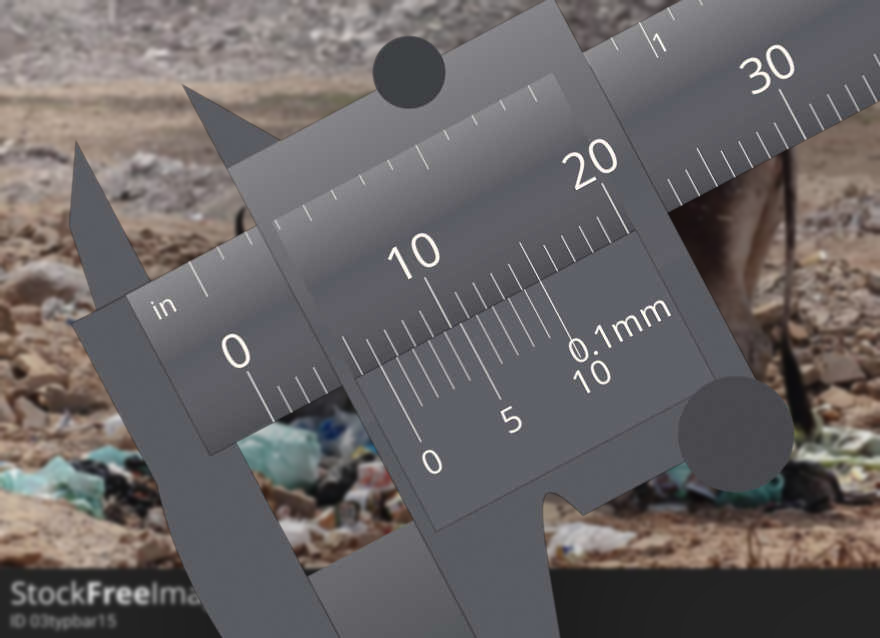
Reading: 6.0 mm
